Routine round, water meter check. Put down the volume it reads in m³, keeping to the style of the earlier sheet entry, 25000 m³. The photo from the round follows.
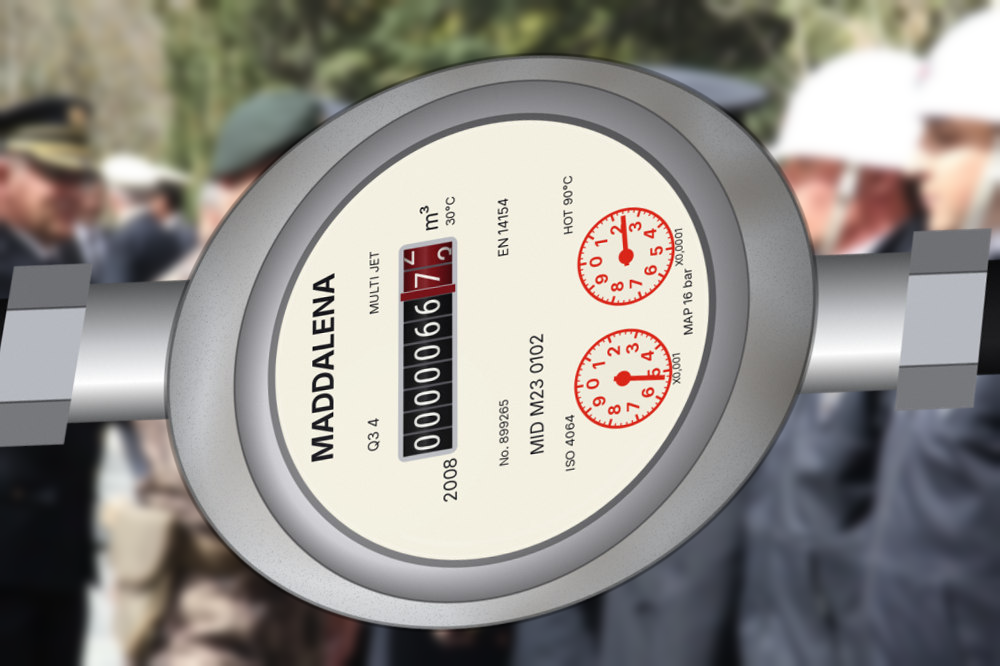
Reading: 66.7252 m³
